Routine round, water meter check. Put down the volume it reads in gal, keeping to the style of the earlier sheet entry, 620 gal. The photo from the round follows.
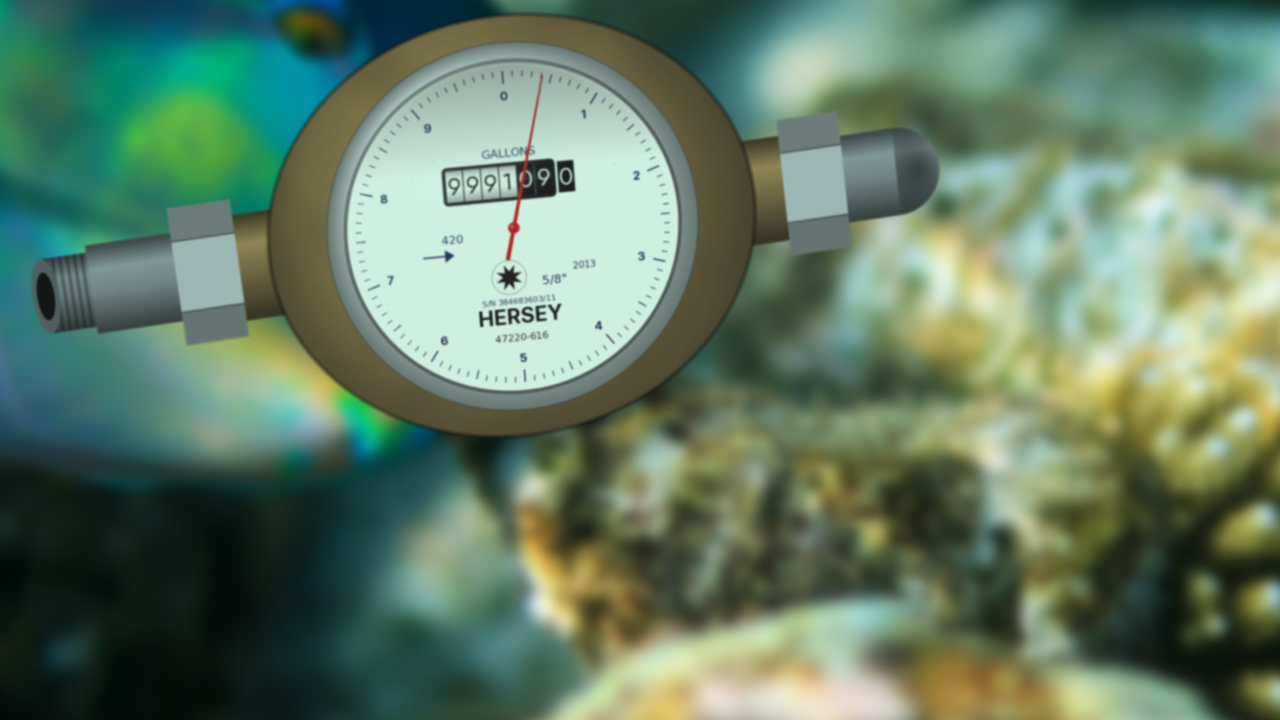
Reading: 9991090.4 gal
